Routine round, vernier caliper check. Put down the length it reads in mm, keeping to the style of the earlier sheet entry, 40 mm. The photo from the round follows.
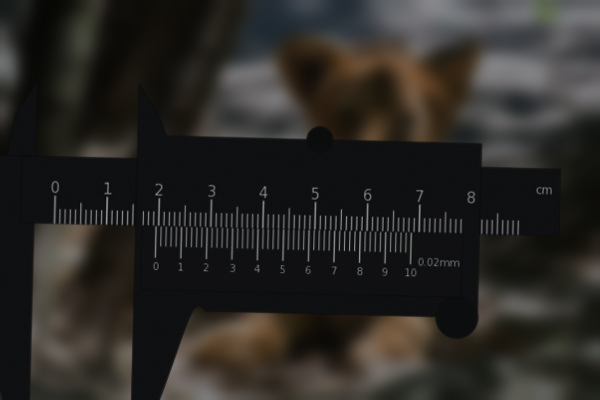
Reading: 19.5 mm
